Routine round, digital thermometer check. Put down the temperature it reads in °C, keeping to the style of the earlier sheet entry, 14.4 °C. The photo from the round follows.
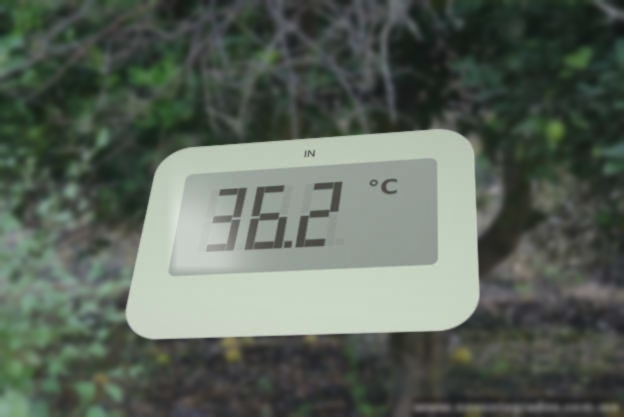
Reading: 36.2 °C
